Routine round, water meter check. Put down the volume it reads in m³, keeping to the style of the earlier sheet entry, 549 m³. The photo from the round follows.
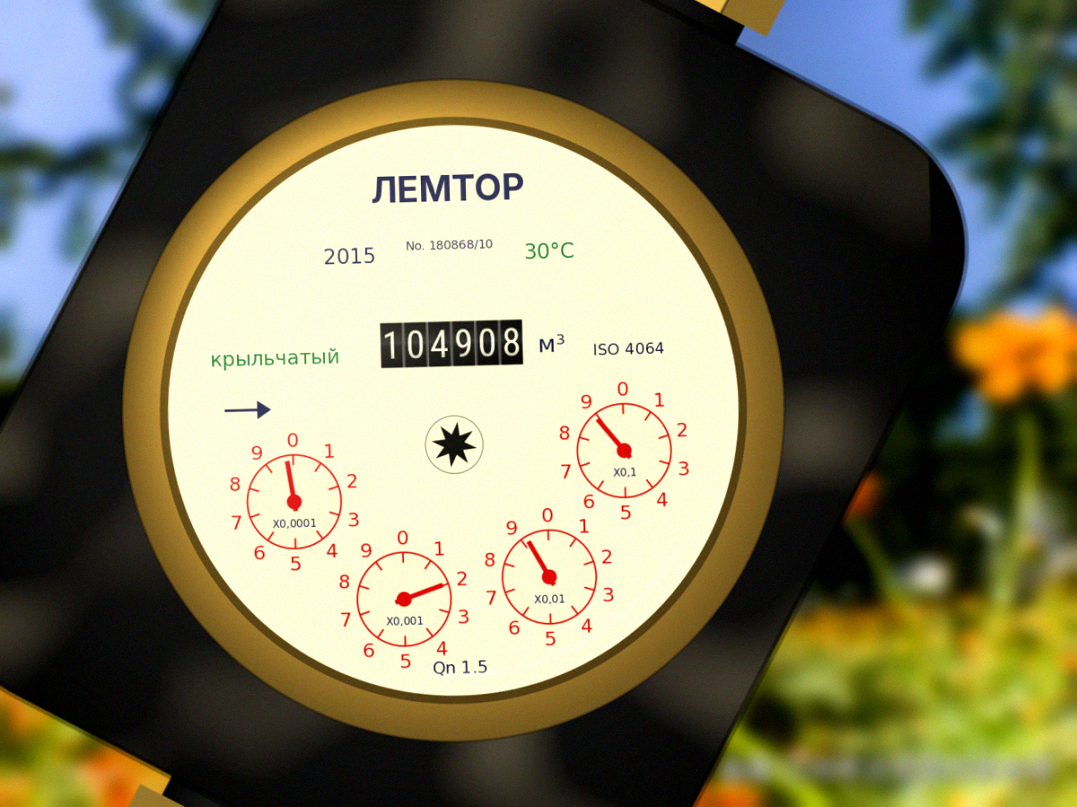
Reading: 104908.8919 m³
